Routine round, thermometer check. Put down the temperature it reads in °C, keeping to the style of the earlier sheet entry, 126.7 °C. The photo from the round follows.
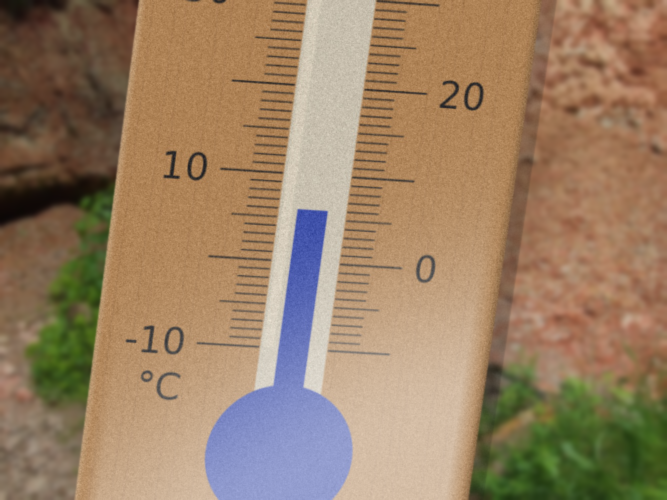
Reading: 6 °C
